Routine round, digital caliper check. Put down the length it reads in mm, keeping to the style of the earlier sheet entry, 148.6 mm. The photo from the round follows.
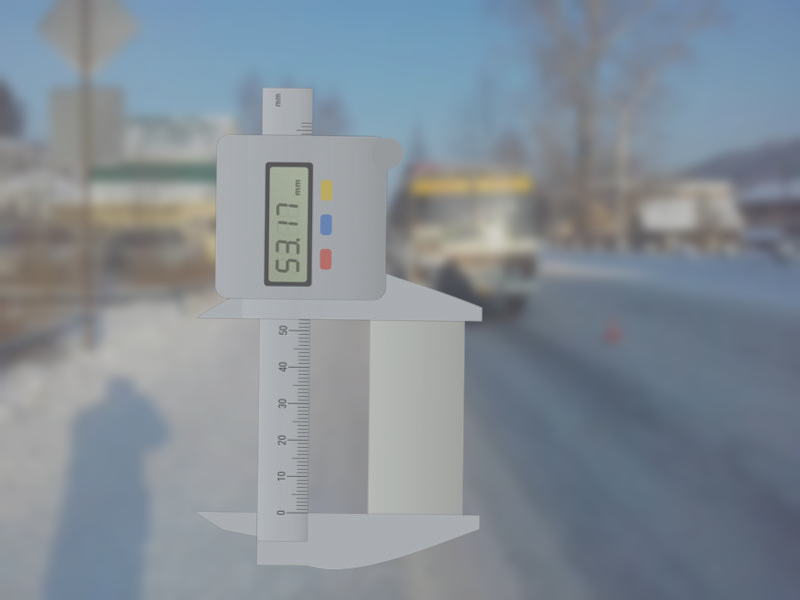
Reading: 53.17 mm
